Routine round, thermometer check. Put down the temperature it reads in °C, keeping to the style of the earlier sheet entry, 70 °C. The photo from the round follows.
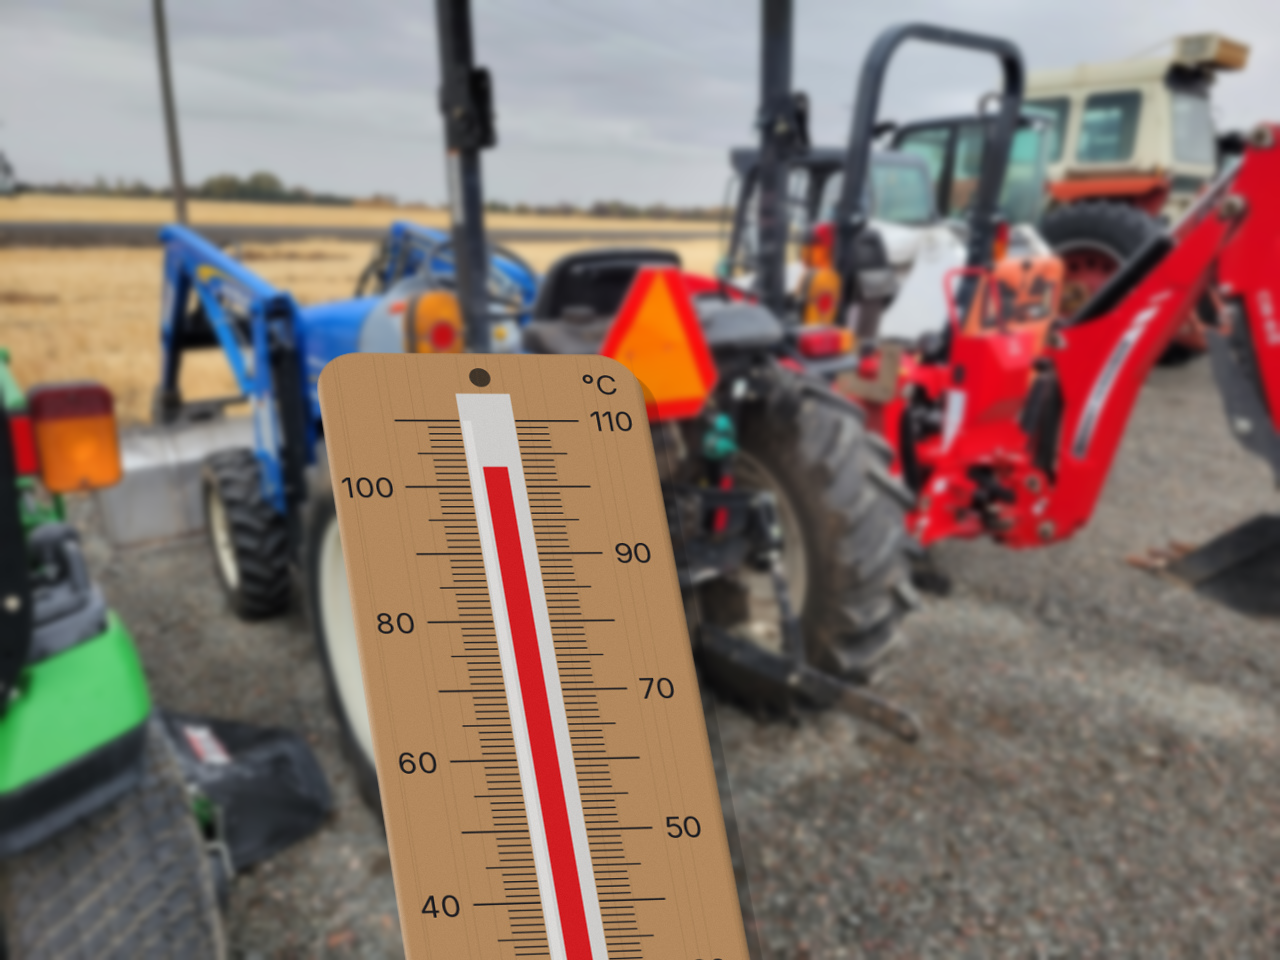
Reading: 103 °C
